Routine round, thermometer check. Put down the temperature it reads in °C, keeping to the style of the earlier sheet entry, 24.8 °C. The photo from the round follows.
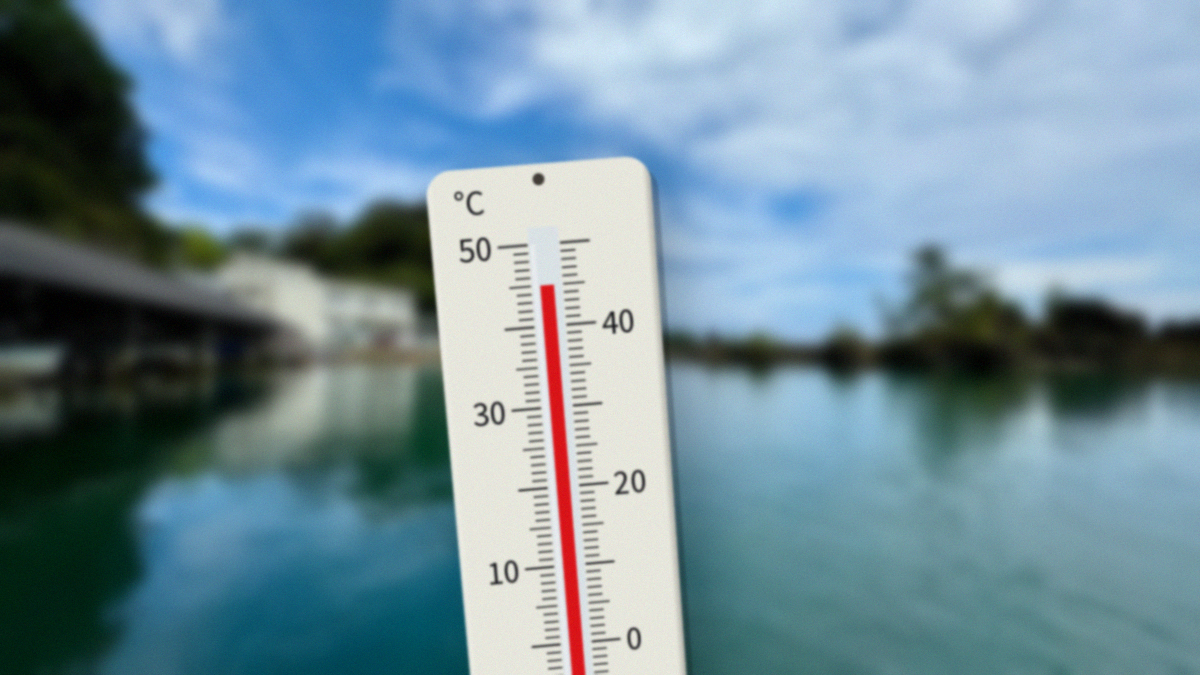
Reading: 45 °C
